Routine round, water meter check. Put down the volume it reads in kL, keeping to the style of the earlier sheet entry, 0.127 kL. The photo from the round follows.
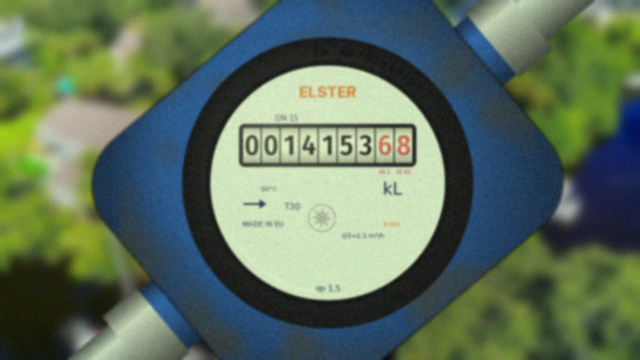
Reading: 14153.68 kL
